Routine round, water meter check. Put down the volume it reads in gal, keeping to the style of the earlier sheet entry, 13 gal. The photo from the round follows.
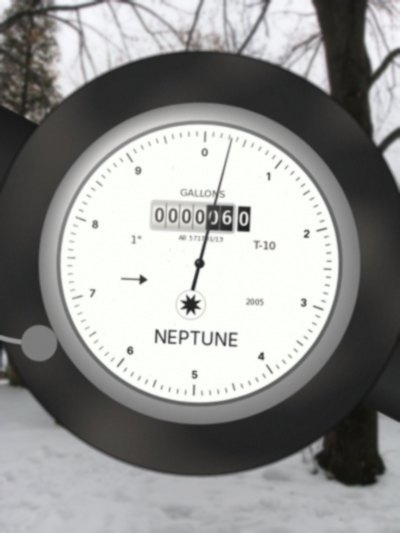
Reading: 60.3 gal
